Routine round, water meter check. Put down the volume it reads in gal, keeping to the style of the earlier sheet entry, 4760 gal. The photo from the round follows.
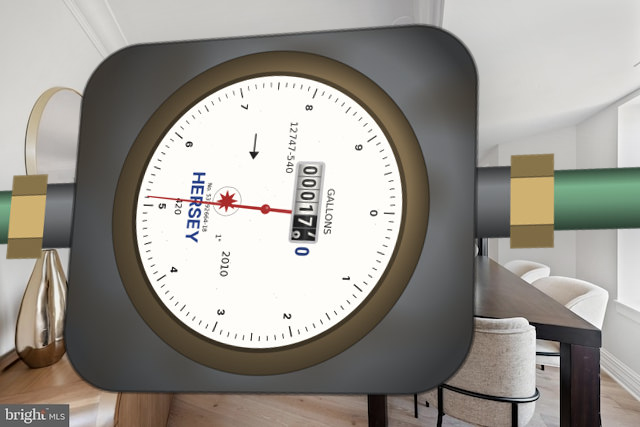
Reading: 1775.1 gal
